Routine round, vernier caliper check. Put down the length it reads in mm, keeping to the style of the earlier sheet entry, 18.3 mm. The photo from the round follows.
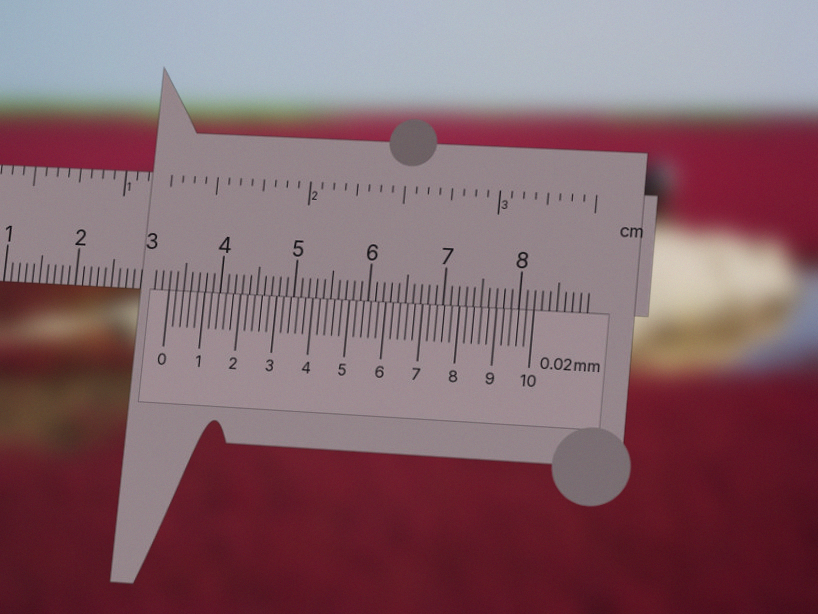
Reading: 33.0 mm
